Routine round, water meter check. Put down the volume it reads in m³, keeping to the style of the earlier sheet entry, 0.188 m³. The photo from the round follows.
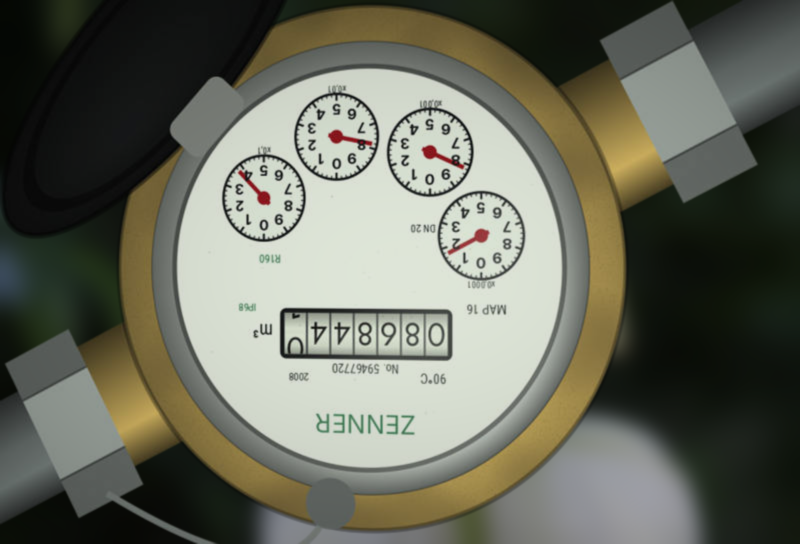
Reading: 868440.3781 m³
